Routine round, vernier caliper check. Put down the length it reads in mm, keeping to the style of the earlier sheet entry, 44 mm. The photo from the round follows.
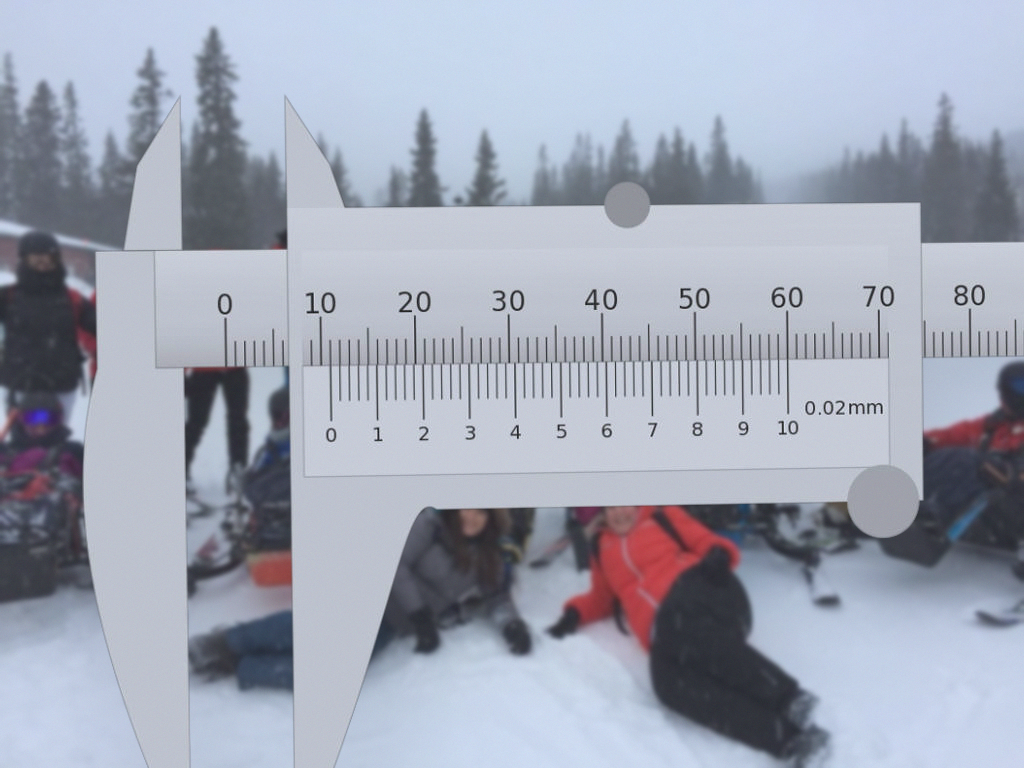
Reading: 11.0 mm
